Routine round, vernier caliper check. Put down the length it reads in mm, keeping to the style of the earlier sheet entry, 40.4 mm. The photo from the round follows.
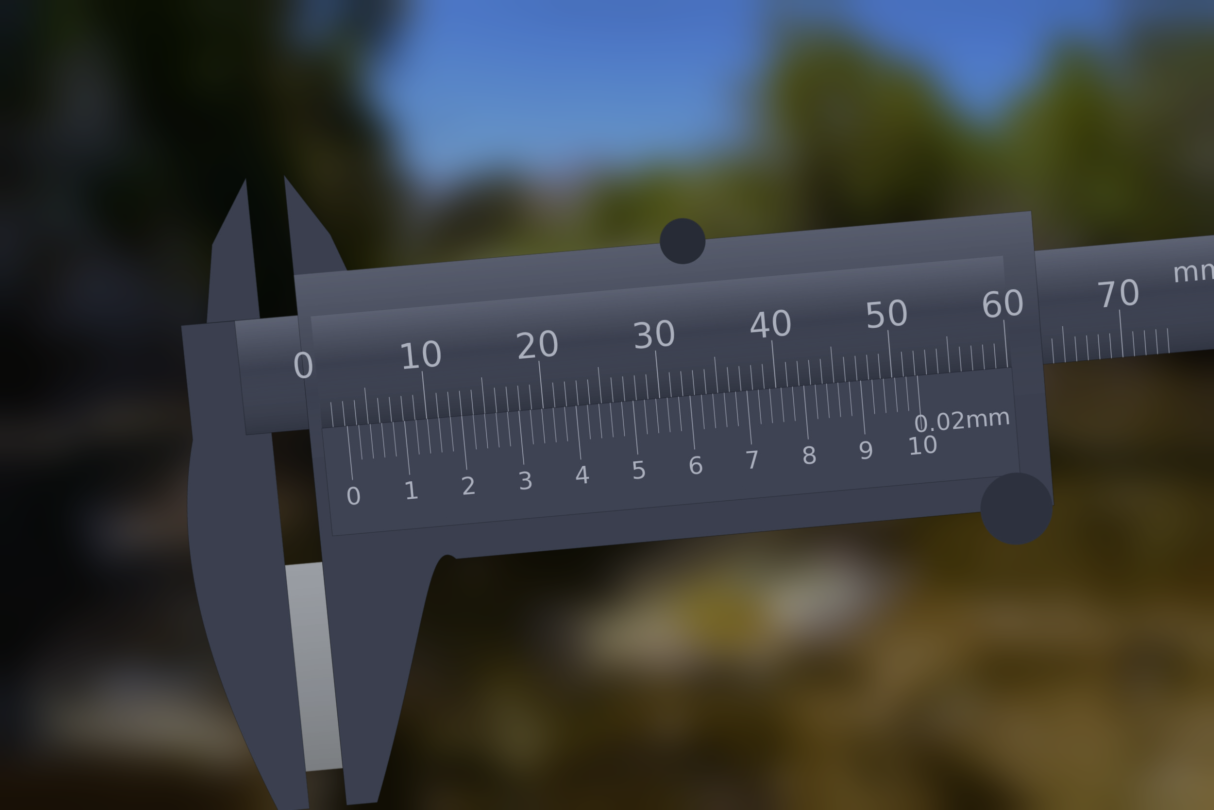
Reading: 3.2 mm
